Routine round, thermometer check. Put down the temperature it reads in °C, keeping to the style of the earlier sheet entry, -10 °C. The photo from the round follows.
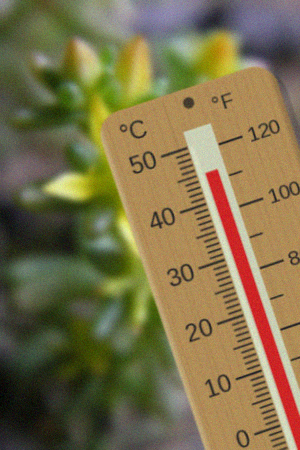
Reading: 45 °C
